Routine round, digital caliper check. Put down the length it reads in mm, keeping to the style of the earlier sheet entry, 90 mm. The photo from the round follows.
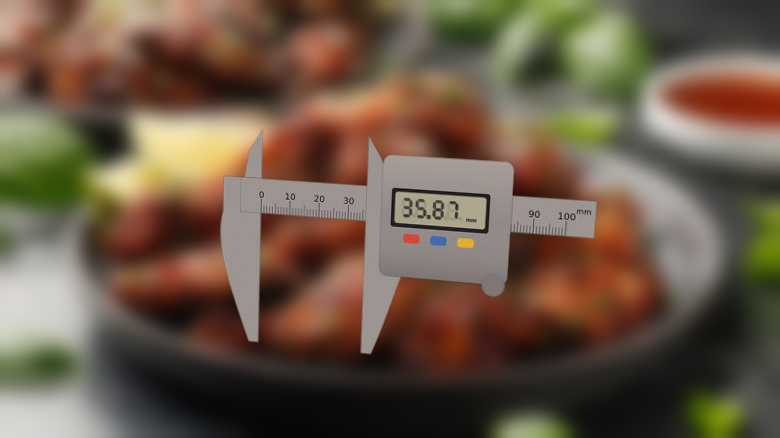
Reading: 35.87 mm
